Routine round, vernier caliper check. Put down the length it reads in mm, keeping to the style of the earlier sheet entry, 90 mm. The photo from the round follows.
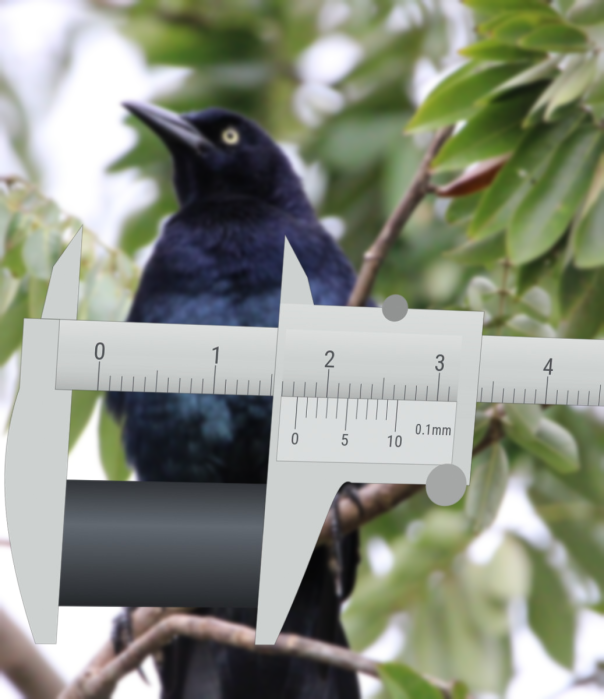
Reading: 17.4 mm
